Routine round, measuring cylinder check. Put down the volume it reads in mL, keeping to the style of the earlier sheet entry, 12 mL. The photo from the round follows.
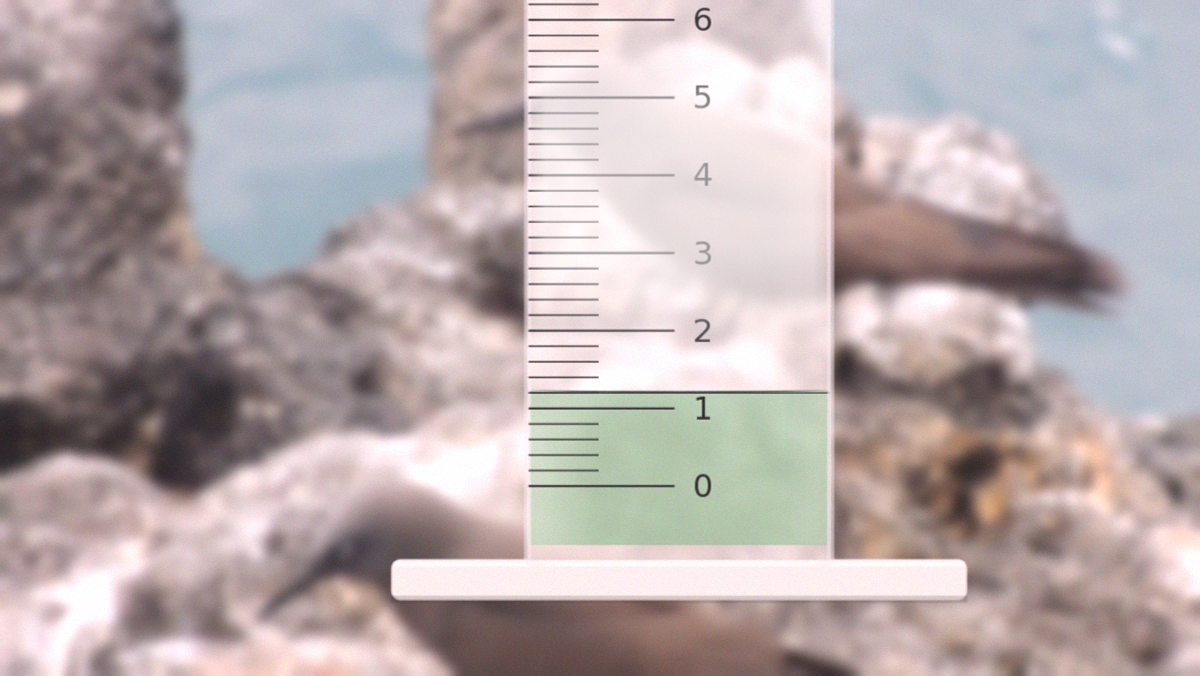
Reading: 1.2 mL
